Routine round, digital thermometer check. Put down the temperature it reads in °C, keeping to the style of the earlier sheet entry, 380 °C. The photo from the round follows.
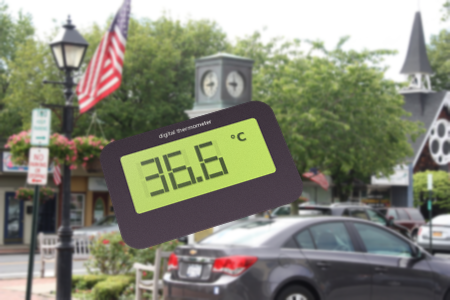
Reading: 36.6 °C
